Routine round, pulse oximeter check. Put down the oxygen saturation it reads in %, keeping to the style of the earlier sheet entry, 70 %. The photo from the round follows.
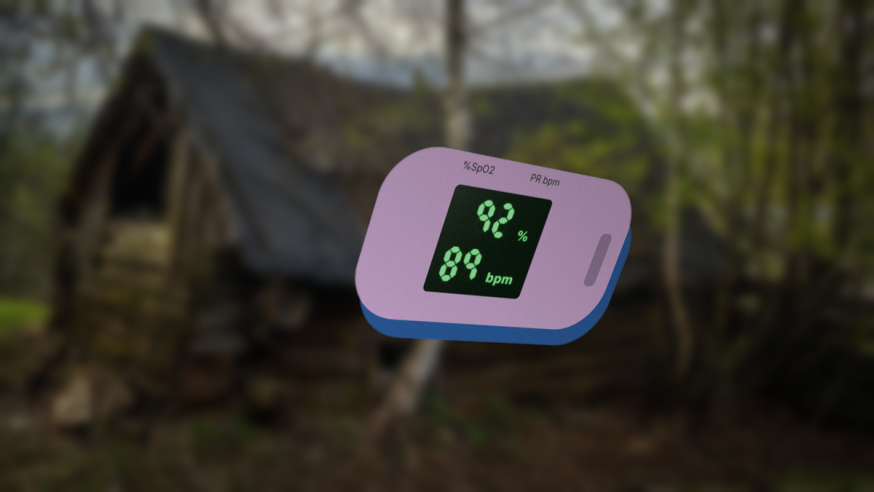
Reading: 92 %
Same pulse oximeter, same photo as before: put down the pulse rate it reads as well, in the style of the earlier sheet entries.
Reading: 89 bpm
